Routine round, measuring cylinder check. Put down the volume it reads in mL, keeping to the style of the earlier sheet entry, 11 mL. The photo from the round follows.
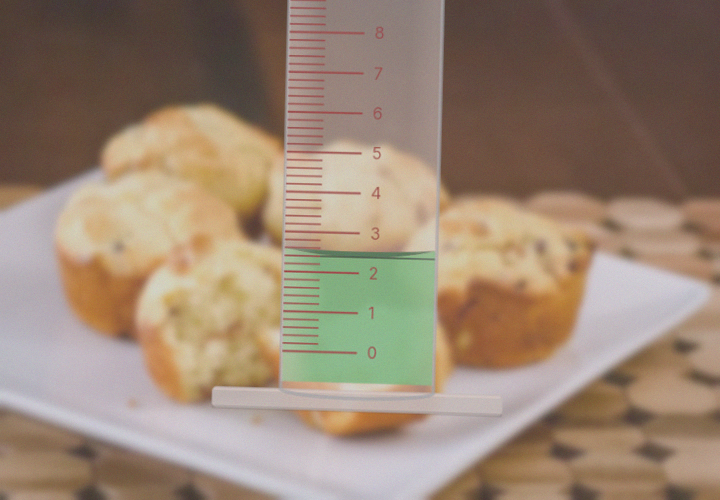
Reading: 2.4 mL
